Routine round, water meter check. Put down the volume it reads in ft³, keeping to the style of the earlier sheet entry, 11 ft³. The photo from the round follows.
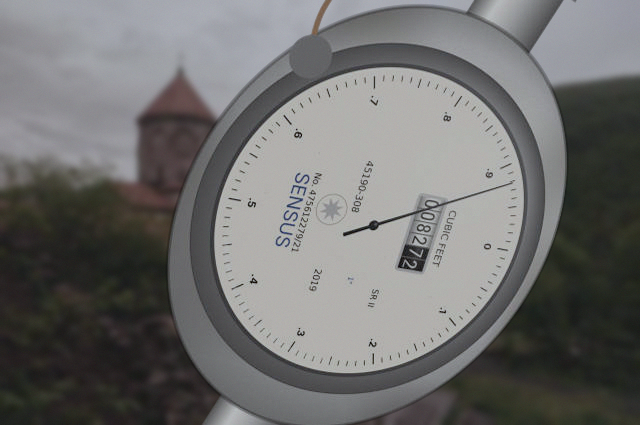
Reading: 8271.92 ft³
